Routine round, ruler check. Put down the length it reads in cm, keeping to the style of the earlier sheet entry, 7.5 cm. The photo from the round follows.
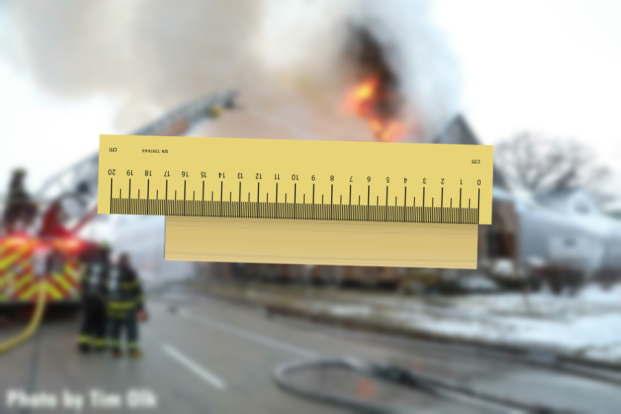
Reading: 17 cm
